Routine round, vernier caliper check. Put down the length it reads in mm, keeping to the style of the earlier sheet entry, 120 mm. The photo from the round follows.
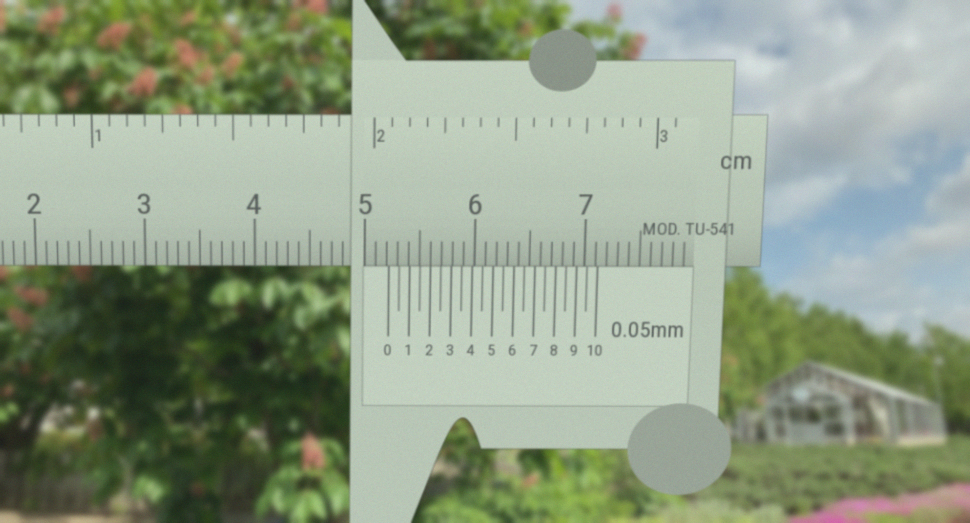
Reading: 52.2 mm
